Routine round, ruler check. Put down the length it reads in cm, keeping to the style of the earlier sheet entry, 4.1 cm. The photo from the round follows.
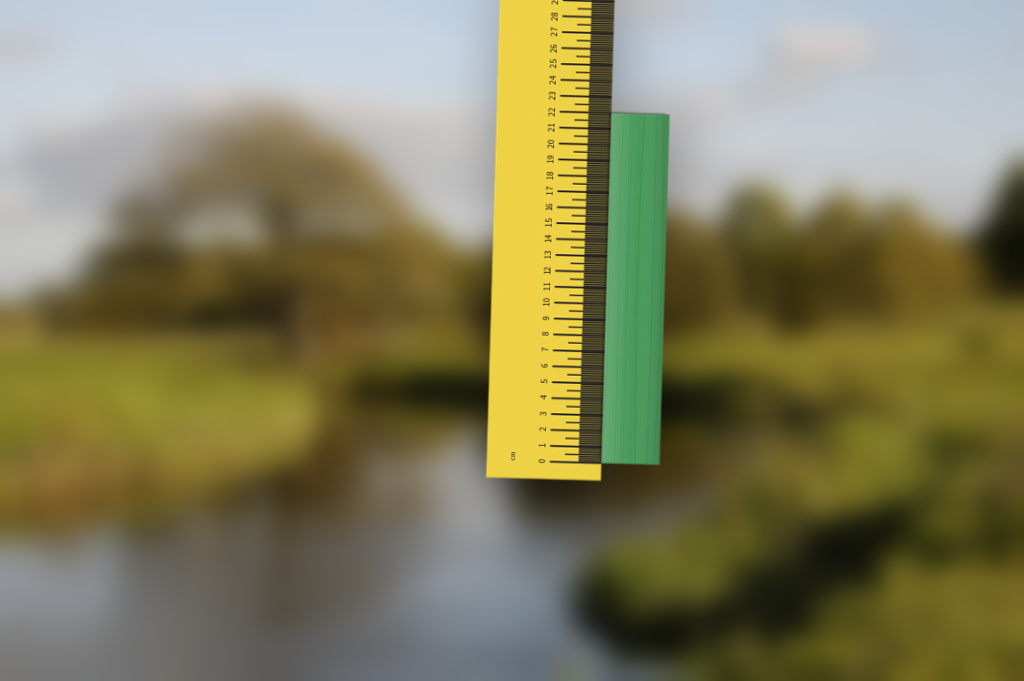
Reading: 22 cm
